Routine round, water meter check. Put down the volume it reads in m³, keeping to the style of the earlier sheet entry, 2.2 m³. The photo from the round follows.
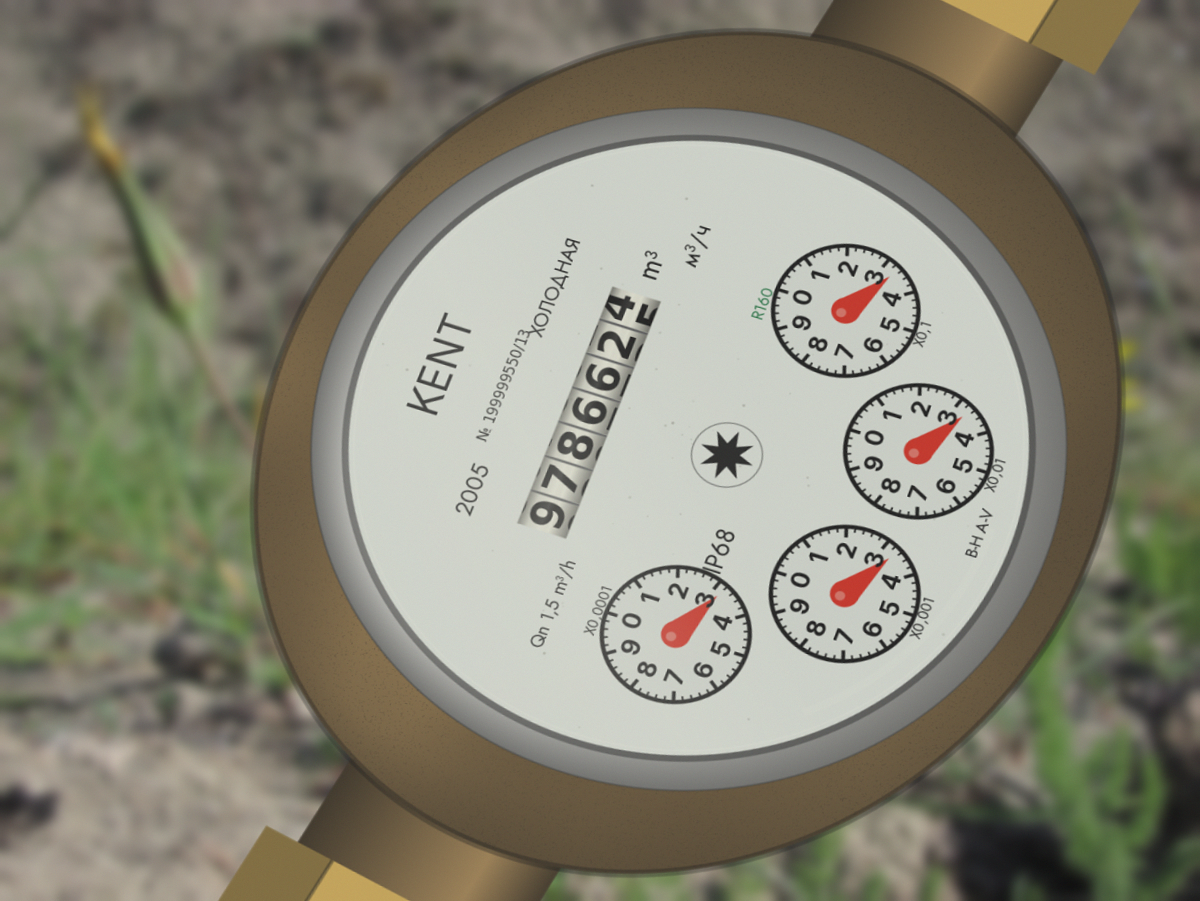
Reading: 9786624.3333 m³
